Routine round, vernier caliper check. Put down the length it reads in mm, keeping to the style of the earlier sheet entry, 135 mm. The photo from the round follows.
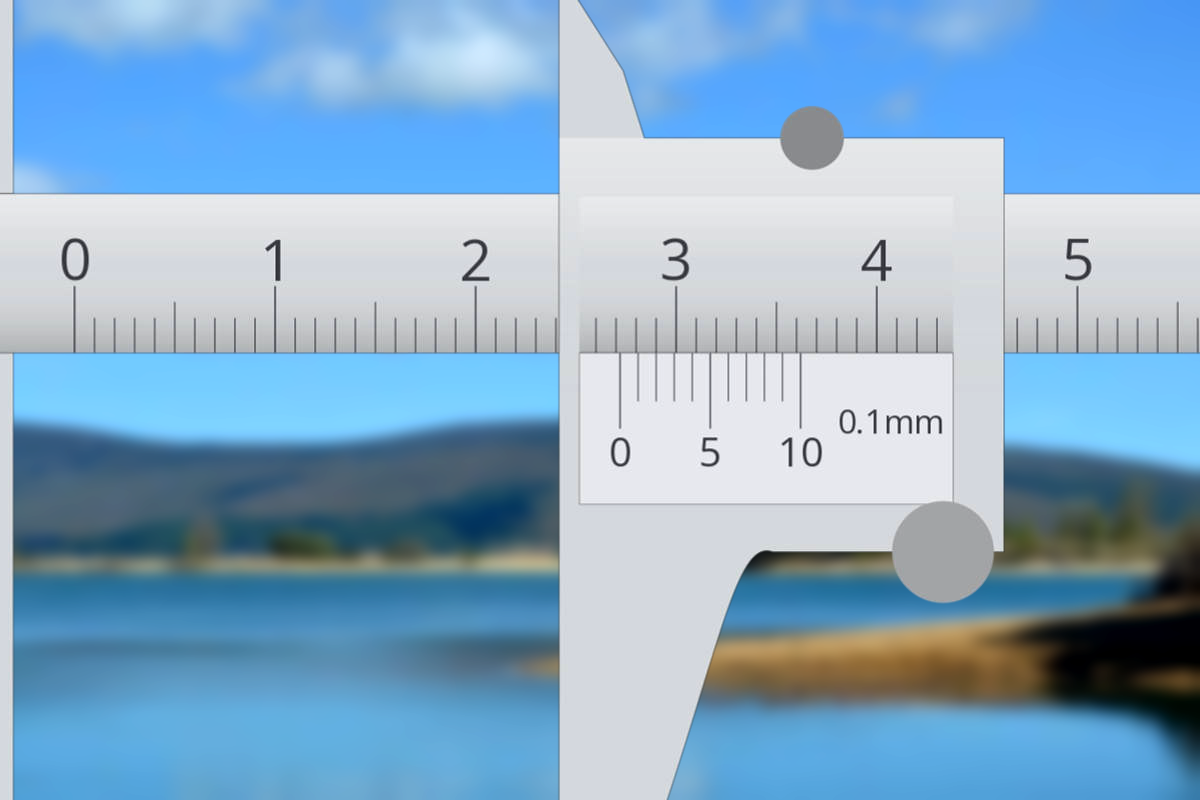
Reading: 27.2 mm
